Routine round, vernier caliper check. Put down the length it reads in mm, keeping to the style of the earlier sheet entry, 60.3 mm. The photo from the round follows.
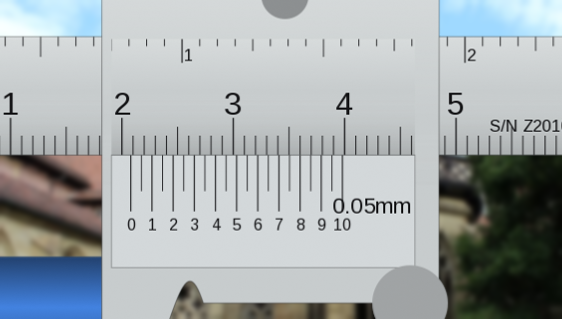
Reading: 20.8 mm
